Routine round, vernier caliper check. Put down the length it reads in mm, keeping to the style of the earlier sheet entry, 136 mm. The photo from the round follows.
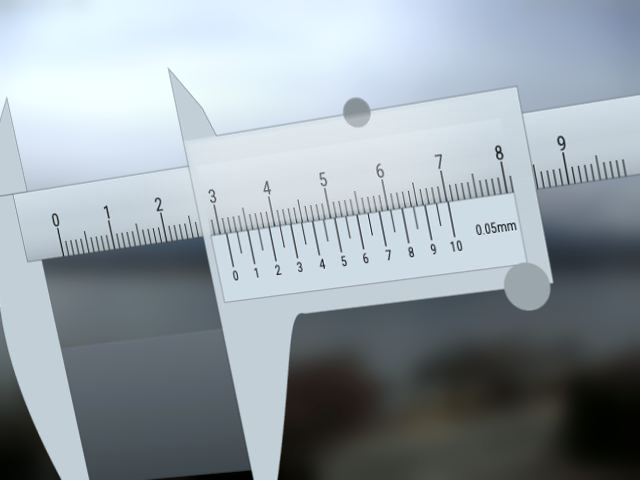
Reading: 31.2 mm
